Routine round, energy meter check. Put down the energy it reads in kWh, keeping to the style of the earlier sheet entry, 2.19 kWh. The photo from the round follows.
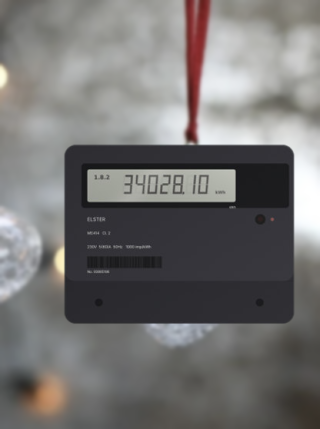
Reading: 34028.10 kWh
